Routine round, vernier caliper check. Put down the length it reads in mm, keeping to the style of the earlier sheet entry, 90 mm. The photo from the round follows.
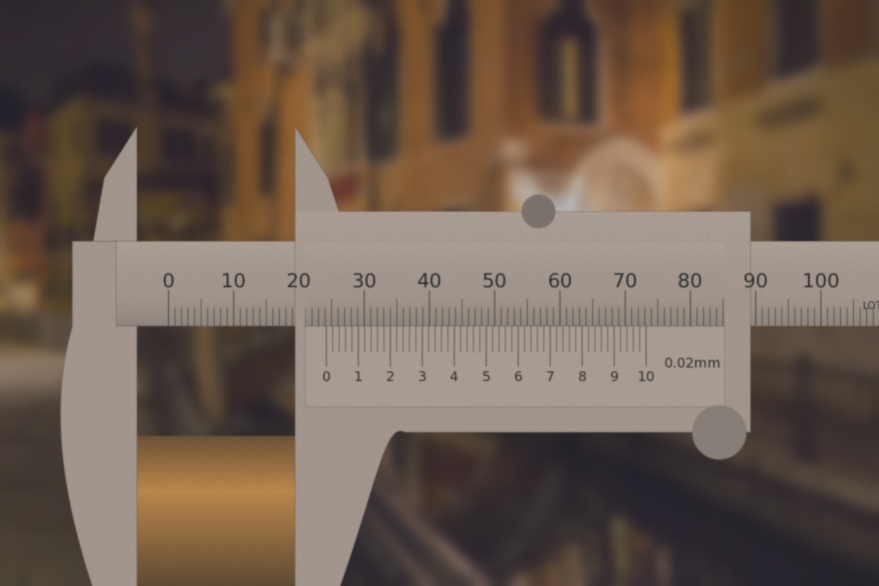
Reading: 24.2 mm
